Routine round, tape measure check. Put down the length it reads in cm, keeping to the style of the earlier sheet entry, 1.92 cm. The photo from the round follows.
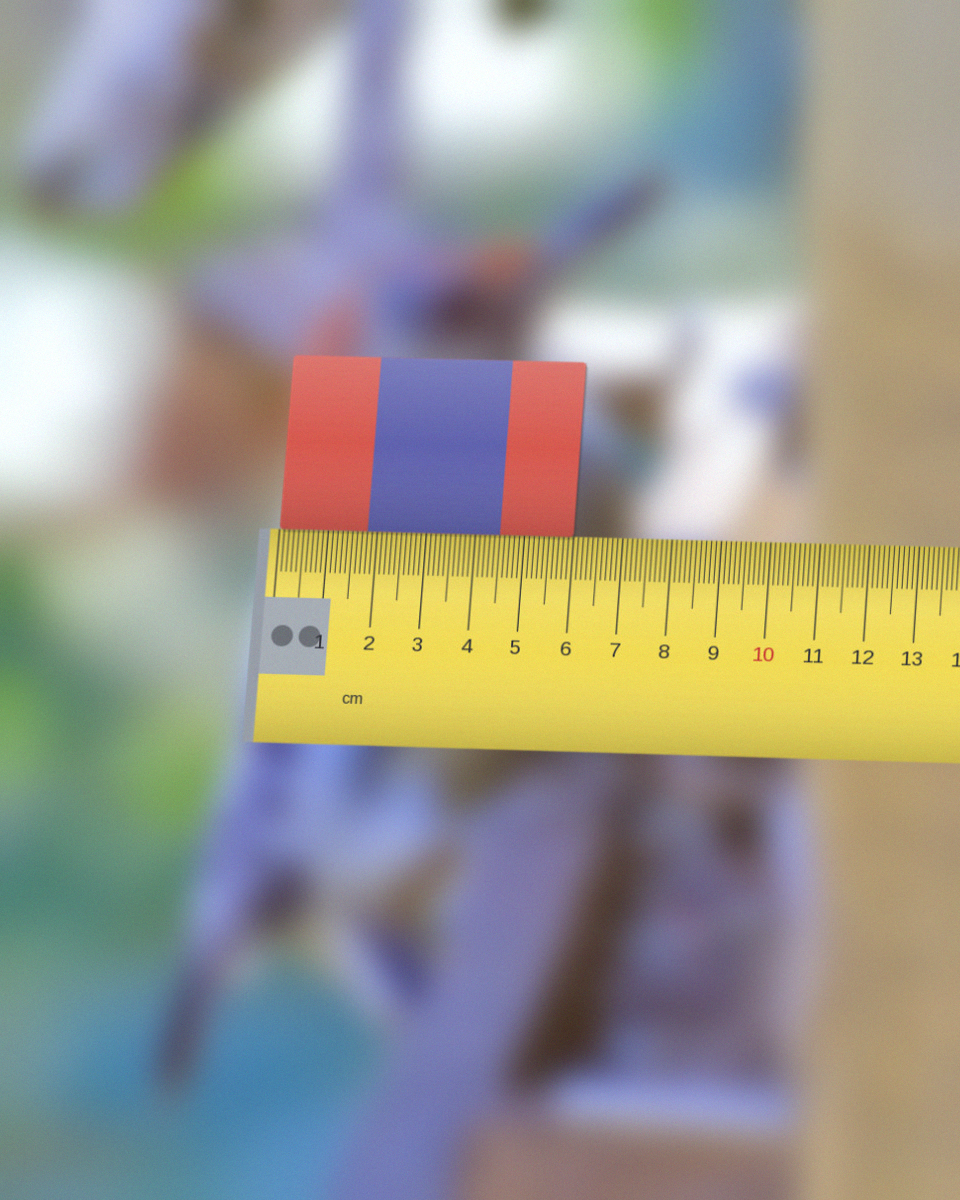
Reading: 6 cm
